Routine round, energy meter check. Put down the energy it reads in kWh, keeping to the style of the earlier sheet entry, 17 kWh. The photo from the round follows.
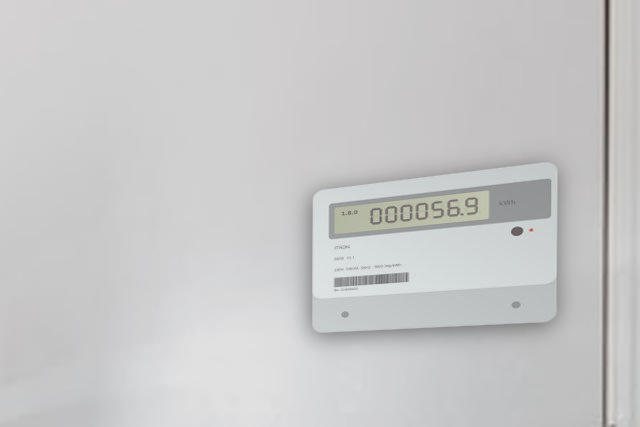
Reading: 56.9 kWh
